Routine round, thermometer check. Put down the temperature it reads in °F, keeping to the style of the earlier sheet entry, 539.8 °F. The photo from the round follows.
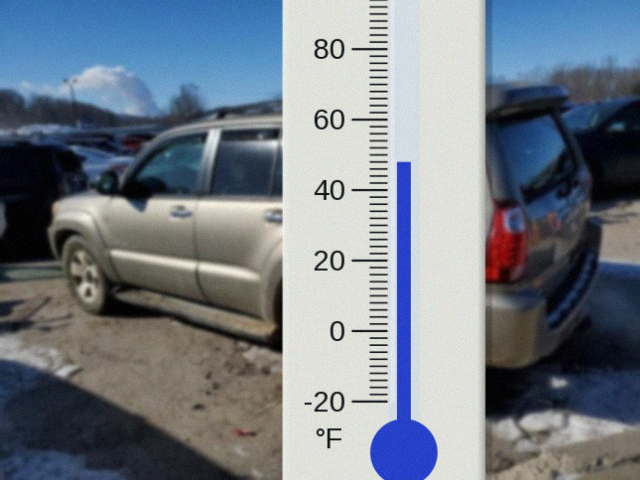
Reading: 48 °F
